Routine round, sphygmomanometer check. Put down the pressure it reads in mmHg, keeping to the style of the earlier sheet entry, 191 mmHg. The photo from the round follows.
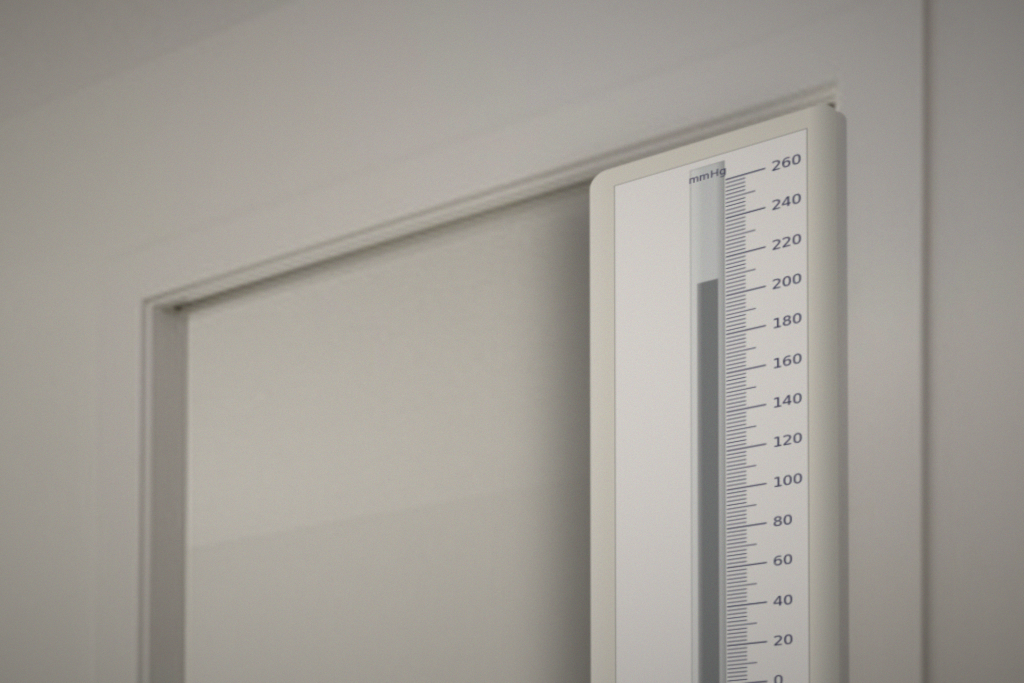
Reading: 210 mmHg
